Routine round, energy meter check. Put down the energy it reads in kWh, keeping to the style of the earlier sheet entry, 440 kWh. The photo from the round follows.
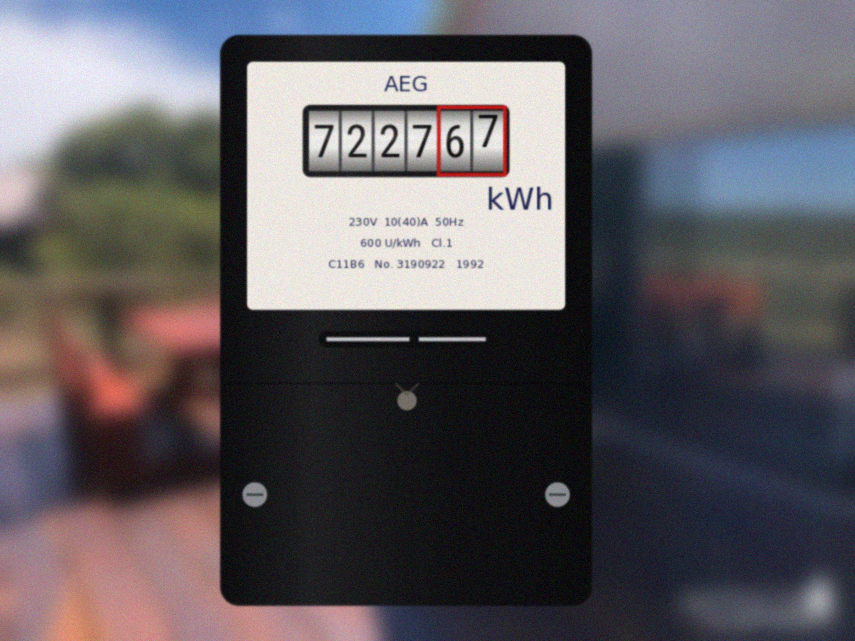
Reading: 7227.67 kWh
